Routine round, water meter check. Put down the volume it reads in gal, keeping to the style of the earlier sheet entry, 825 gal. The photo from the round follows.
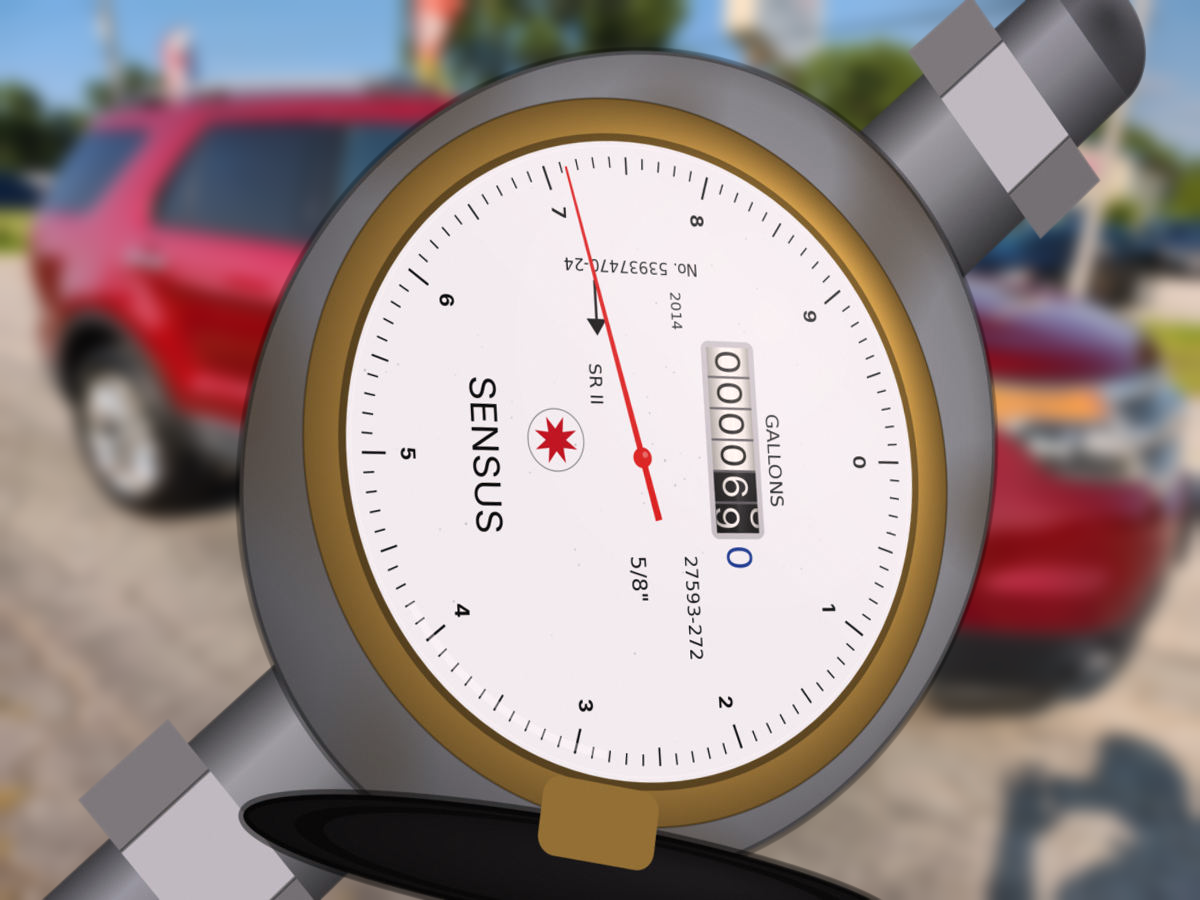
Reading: 687.1 gal
